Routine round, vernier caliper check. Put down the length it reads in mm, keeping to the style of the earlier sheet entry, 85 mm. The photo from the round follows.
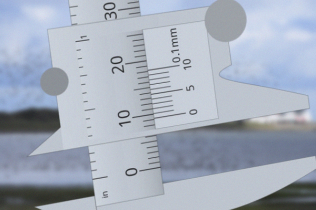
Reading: 9.2 mm
